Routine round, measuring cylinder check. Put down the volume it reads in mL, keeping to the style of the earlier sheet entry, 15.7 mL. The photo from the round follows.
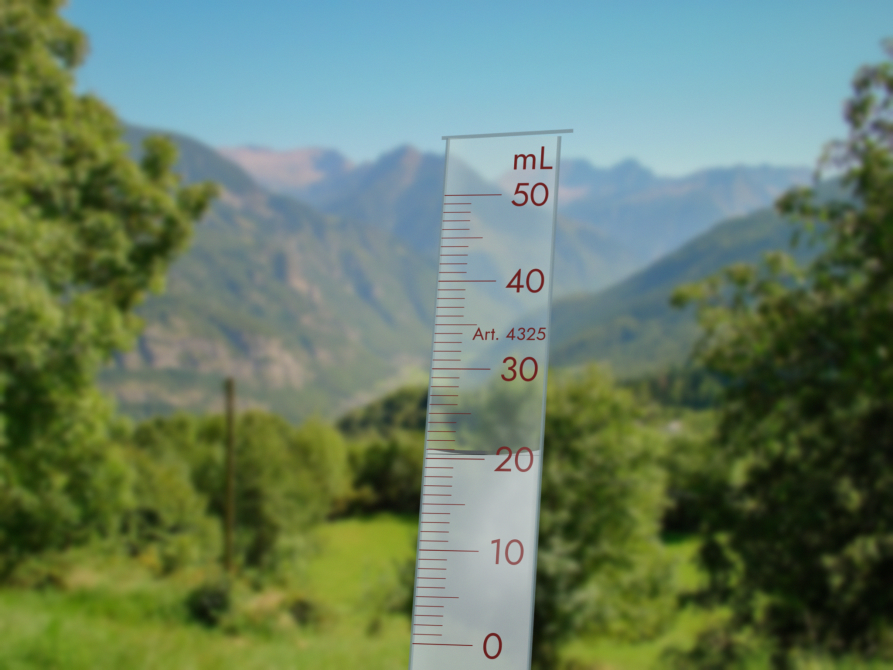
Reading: 20.5 mL
